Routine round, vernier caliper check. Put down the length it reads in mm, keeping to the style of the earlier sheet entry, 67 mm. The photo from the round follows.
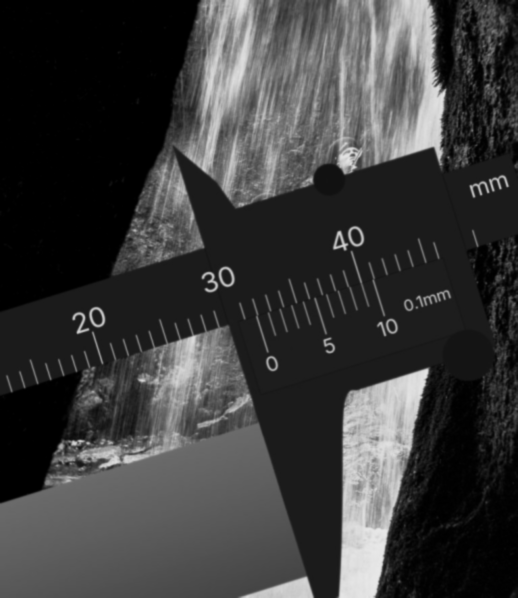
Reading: 31.9 mm
